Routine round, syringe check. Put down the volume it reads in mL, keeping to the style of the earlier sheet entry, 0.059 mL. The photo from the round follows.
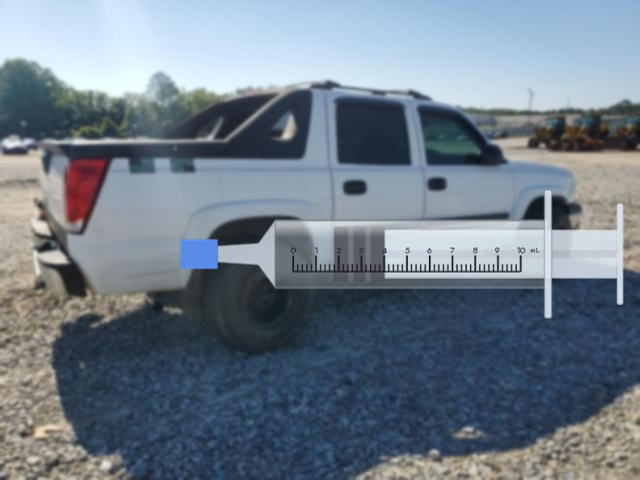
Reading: 1.8 mL
